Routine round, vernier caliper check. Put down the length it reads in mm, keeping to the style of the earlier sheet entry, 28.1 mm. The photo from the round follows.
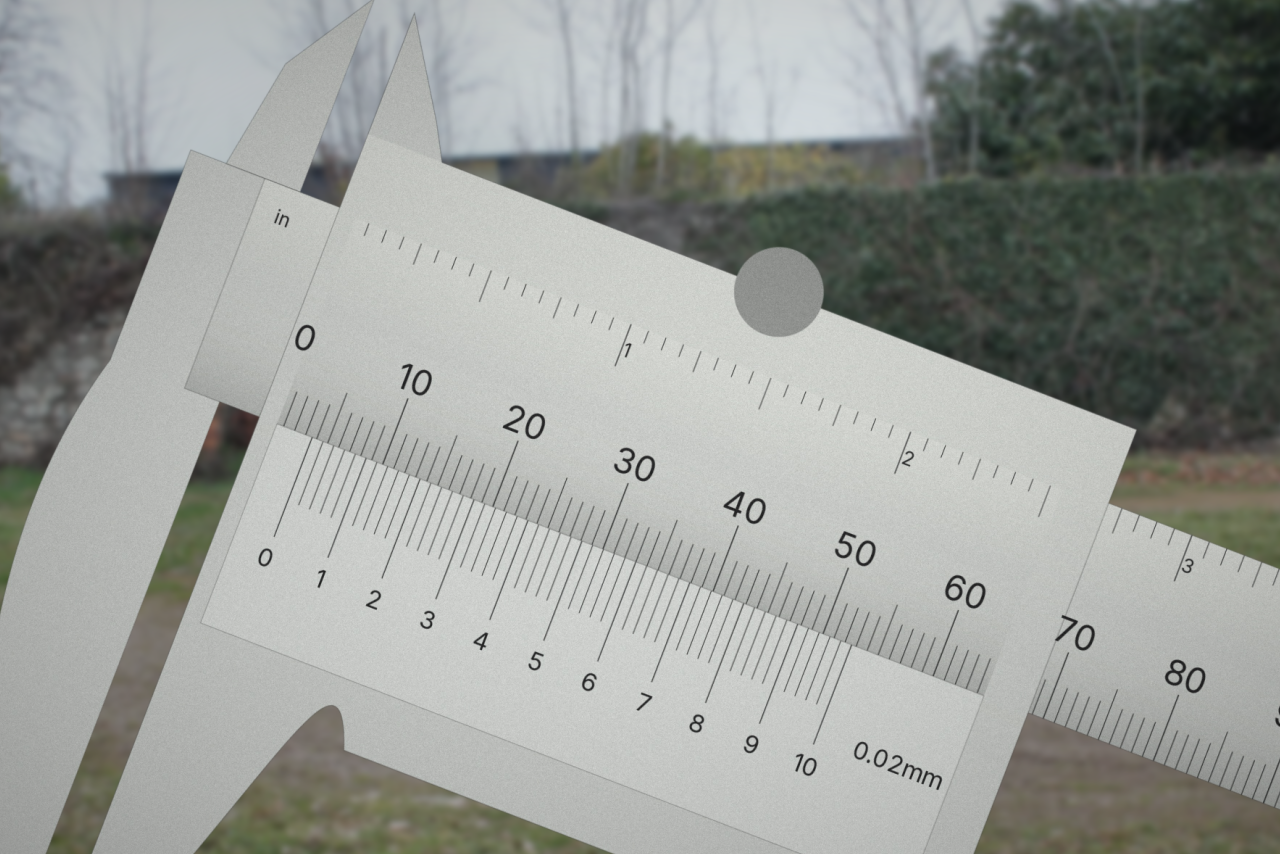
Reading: 3.6 mm
